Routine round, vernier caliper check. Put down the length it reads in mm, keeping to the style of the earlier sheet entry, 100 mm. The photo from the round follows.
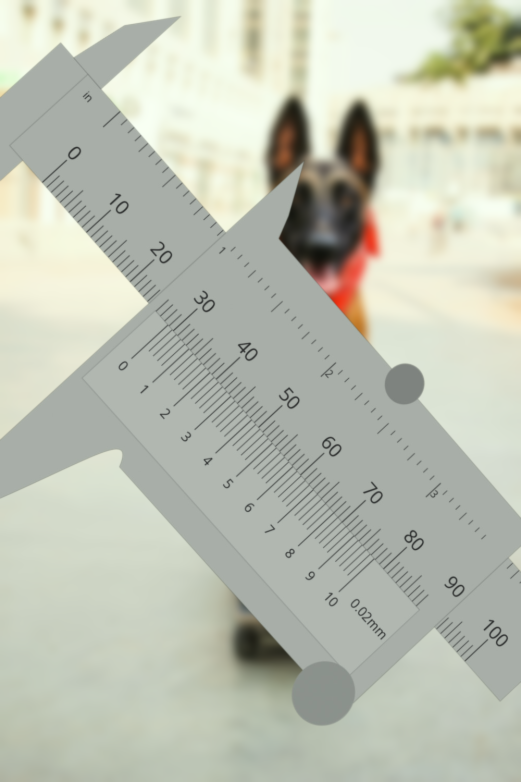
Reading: 28.8 mm
